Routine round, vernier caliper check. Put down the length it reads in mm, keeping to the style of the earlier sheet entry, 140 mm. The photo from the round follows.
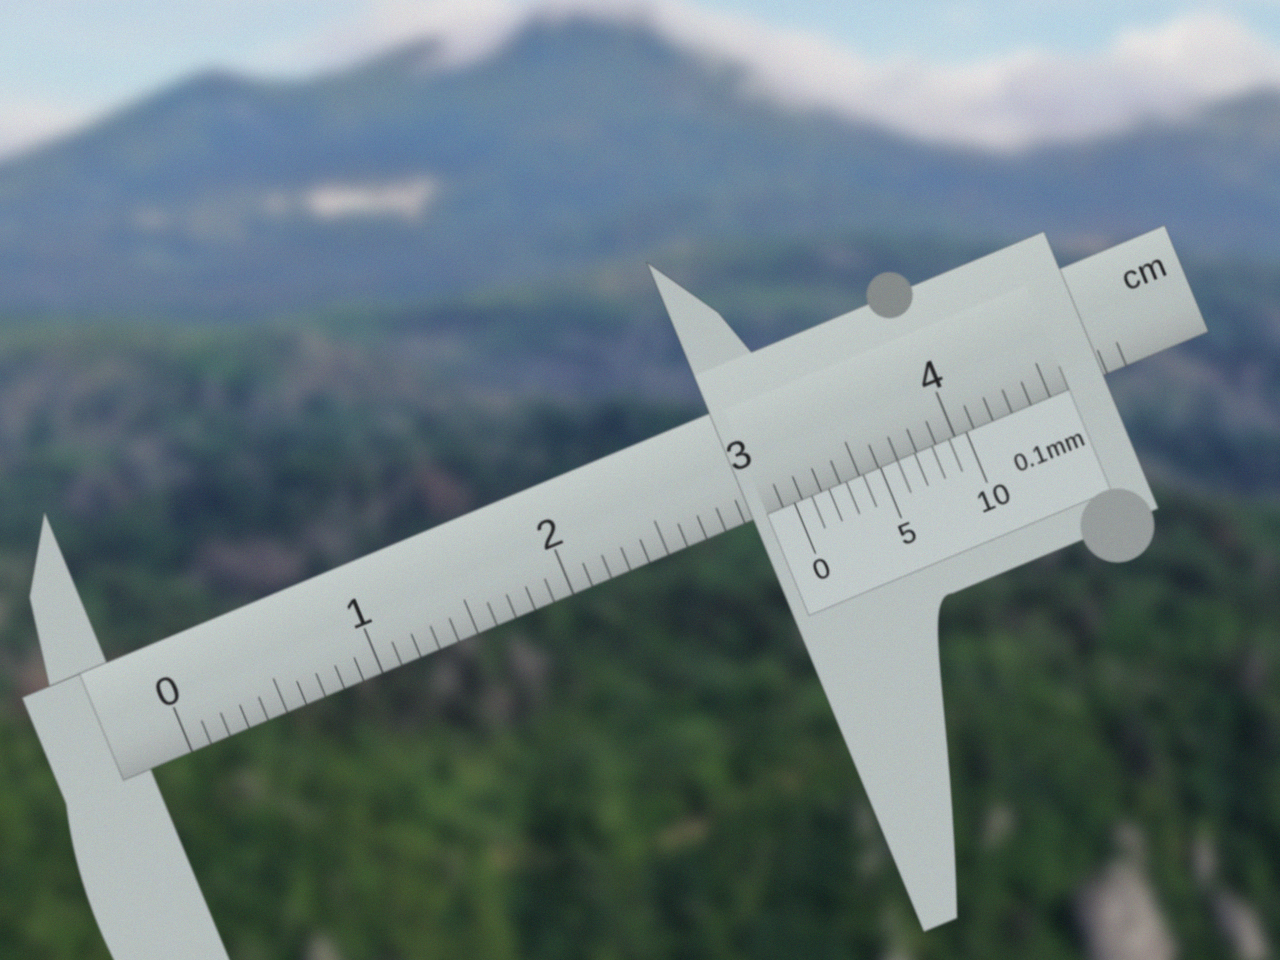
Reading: 31.6 mm
